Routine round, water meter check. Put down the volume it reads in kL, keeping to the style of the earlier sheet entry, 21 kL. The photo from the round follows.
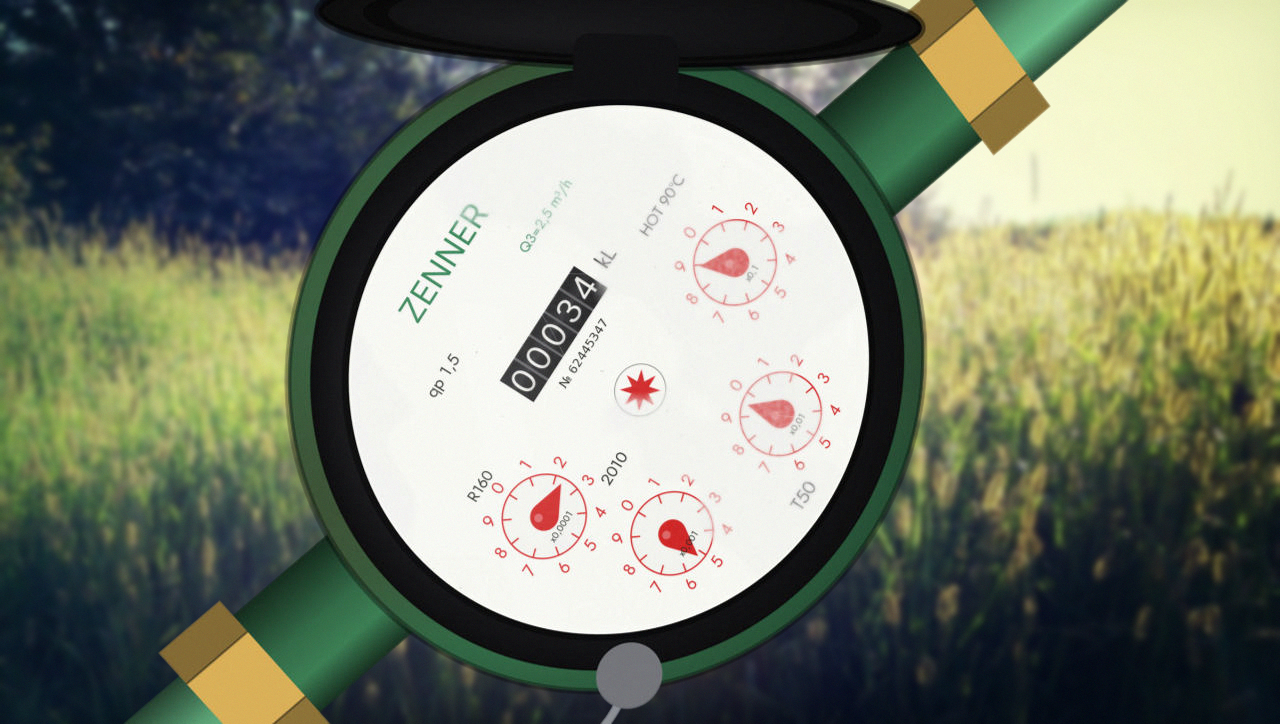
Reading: 34.8952 kL
